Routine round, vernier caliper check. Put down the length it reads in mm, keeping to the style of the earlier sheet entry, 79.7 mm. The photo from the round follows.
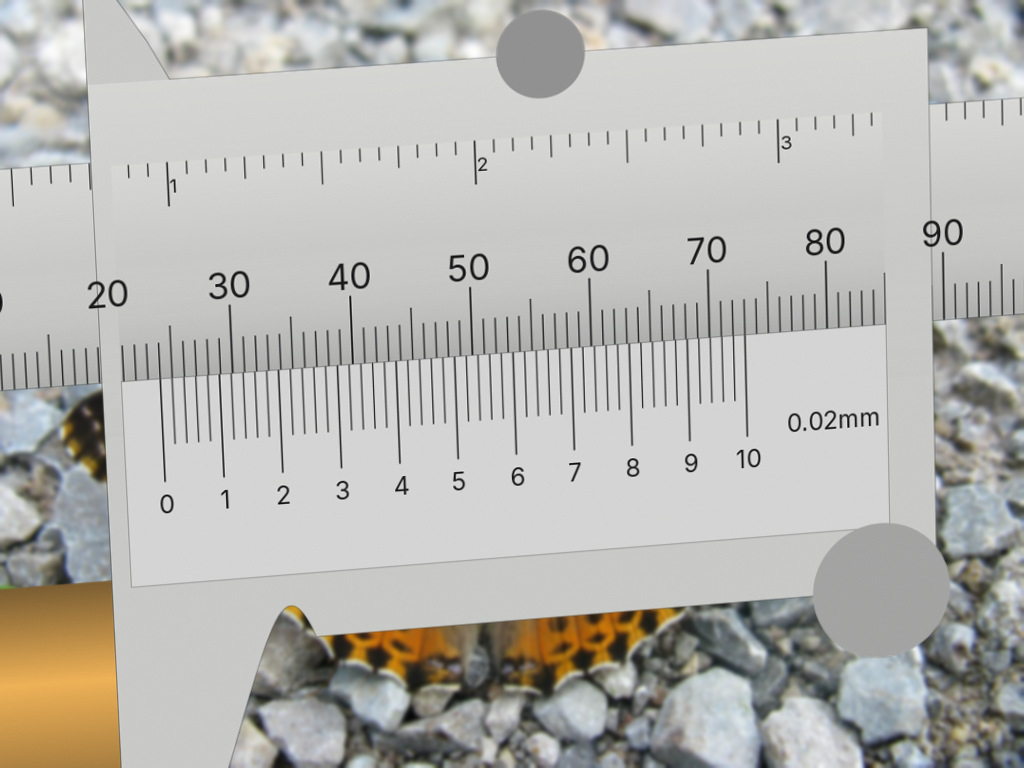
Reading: 24.0 mm
